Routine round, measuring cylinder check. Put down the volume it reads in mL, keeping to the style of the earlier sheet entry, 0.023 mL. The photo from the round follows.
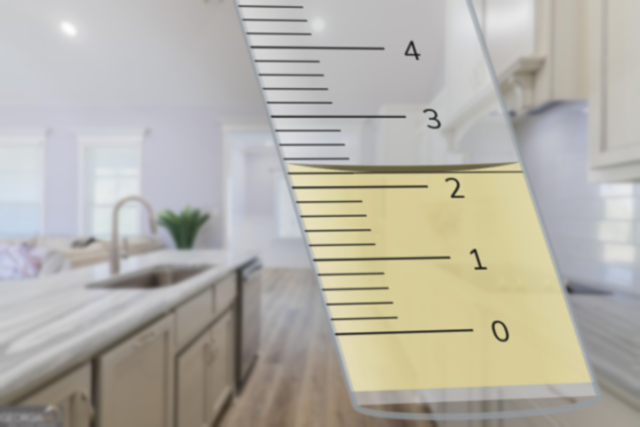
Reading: 2.2 mL
